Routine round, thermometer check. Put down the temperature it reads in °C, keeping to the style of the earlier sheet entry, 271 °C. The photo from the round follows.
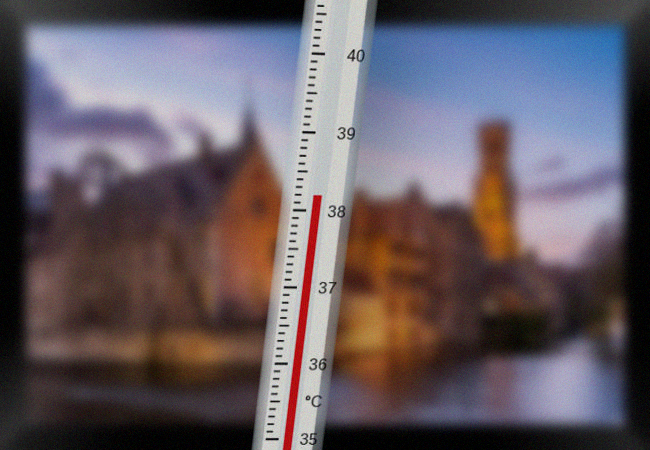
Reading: 38.2 °C
